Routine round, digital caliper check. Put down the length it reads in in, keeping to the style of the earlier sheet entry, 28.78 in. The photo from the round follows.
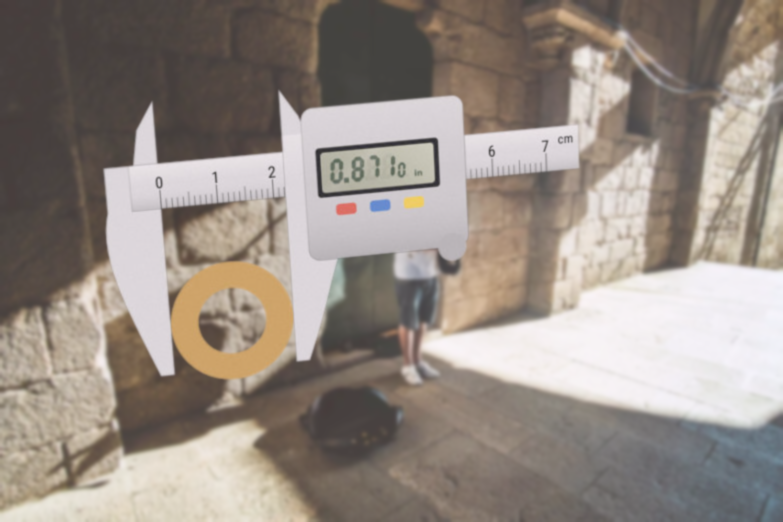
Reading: 0.8710 in
